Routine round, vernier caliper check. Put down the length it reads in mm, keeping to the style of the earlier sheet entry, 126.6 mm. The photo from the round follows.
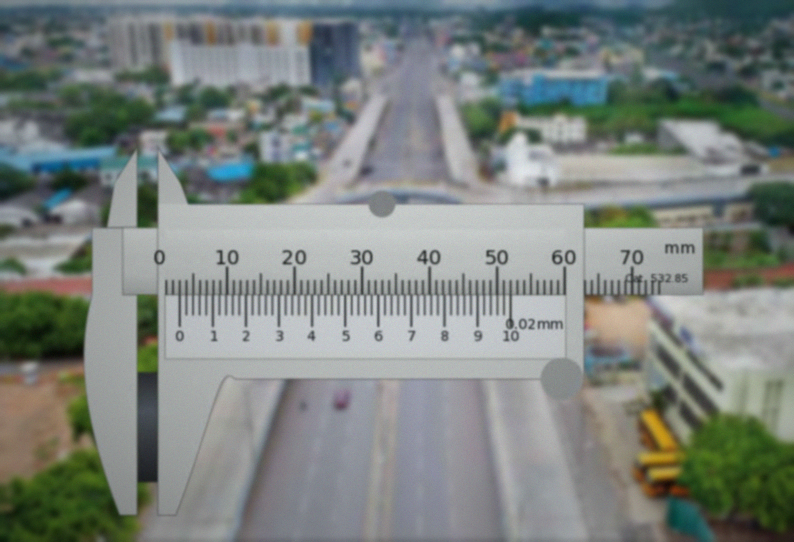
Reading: 3.0 mm
